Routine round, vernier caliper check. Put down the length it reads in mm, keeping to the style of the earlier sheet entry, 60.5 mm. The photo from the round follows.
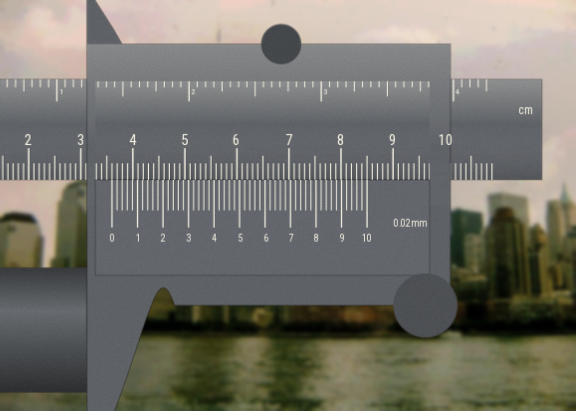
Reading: 36.0 mm
